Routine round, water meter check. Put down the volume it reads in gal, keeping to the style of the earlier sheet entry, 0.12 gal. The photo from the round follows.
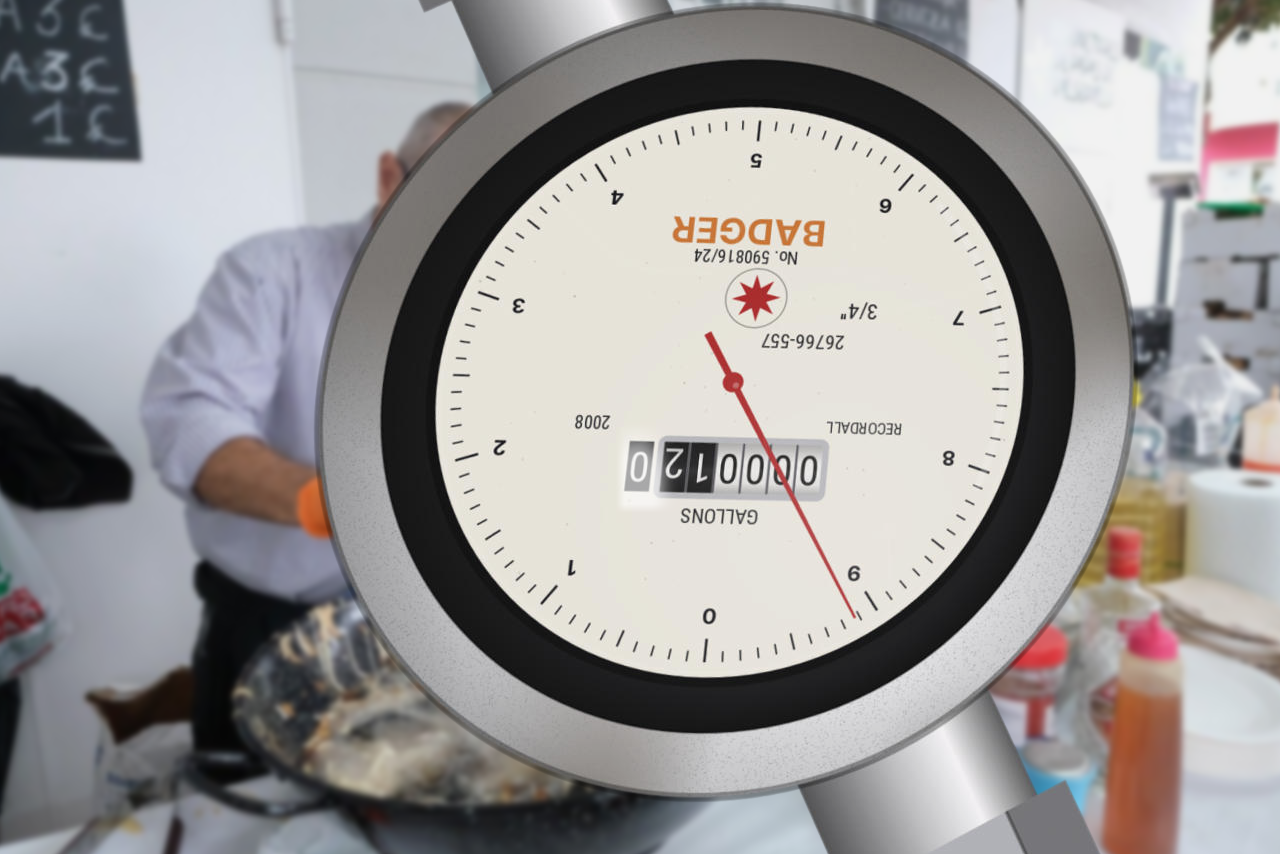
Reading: 119.1 gal
